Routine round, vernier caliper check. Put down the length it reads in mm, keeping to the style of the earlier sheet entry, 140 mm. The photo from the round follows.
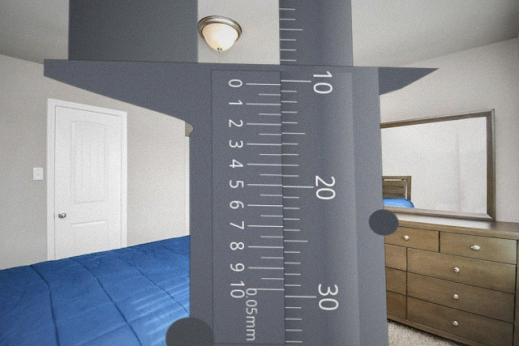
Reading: 10.4 mm
